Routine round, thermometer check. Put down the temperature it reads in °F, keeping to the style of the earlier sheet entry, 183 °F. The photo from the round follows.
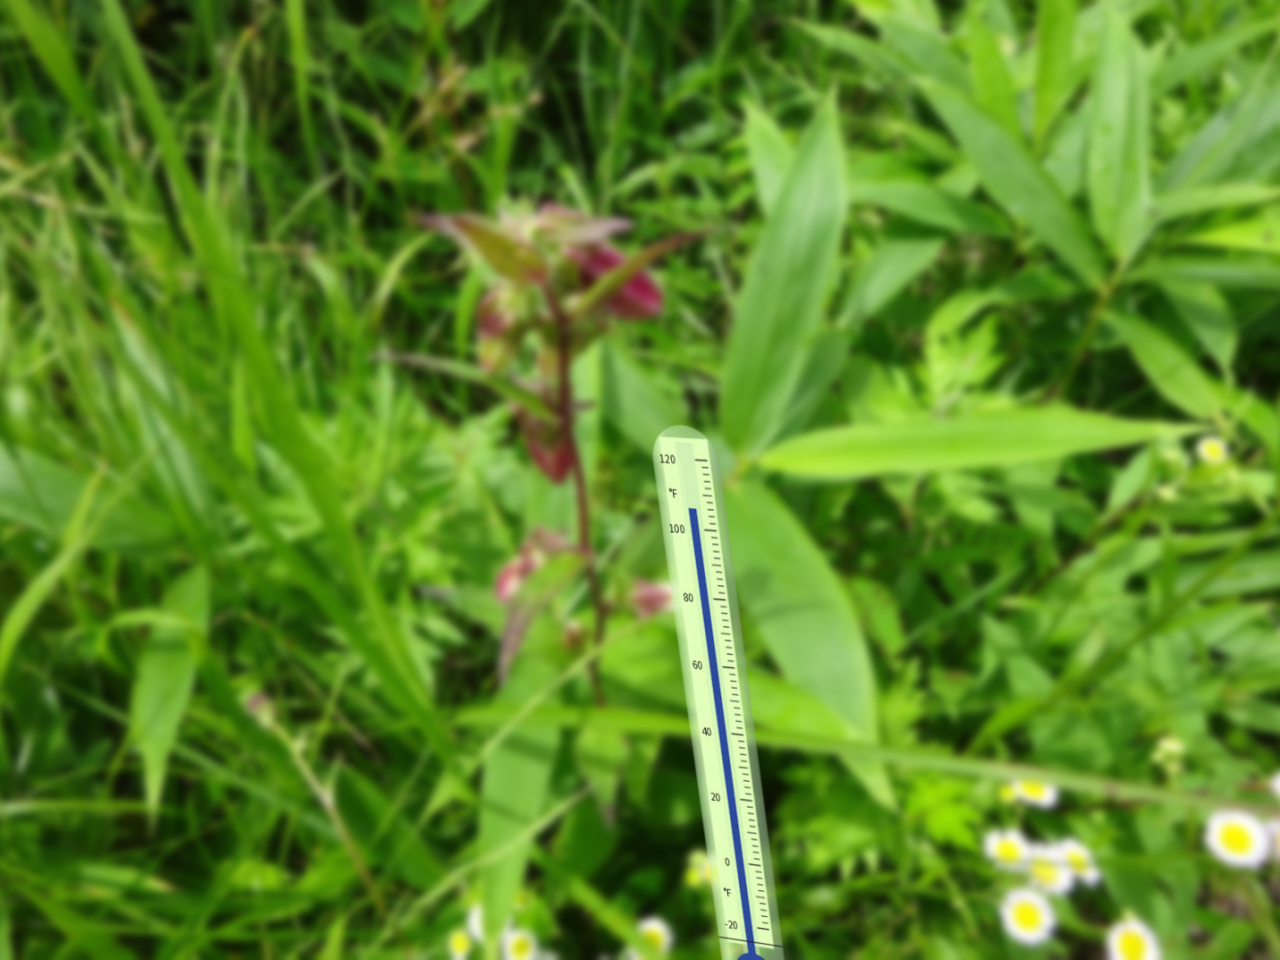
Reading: 106 °F
